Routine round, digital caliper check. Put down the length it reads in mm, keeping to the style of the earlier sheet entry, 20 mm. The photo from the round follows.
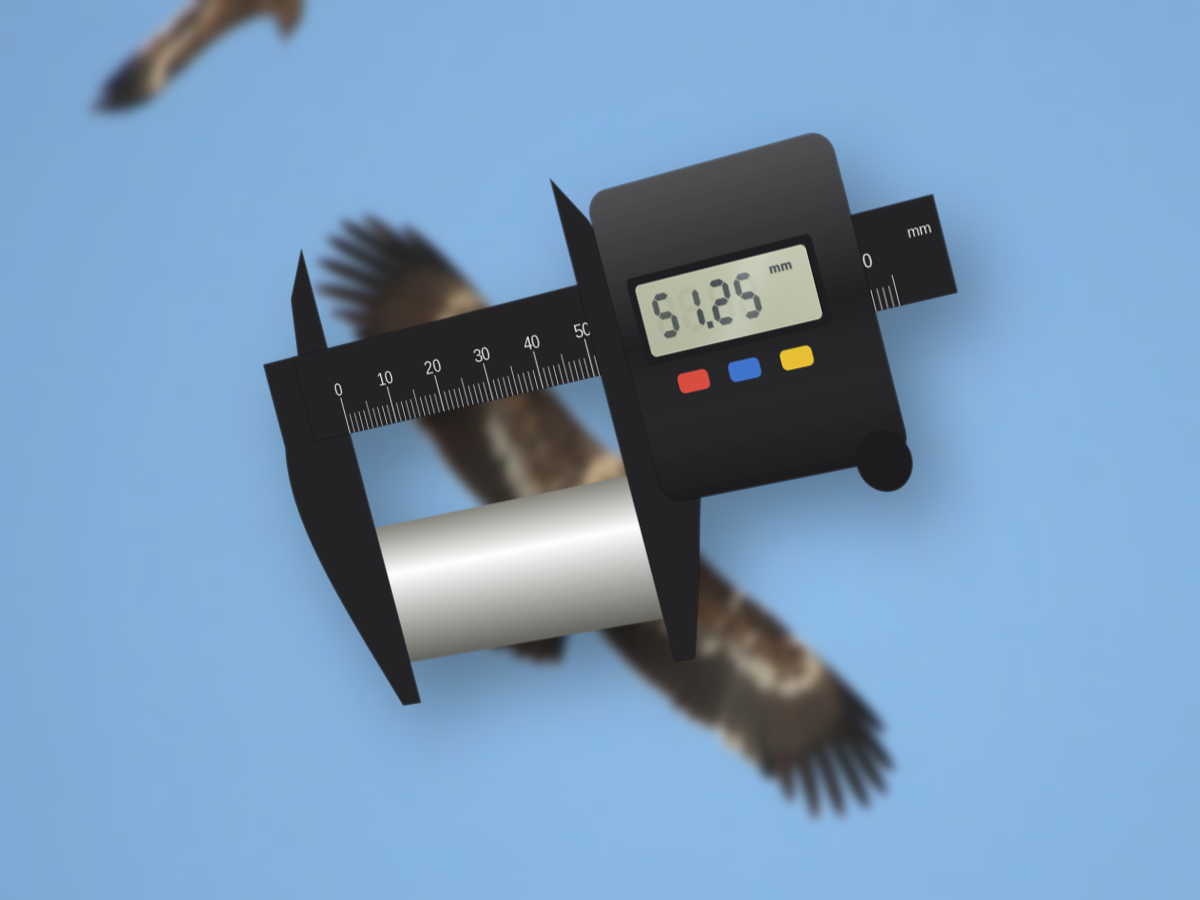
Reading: 51.25 mm
